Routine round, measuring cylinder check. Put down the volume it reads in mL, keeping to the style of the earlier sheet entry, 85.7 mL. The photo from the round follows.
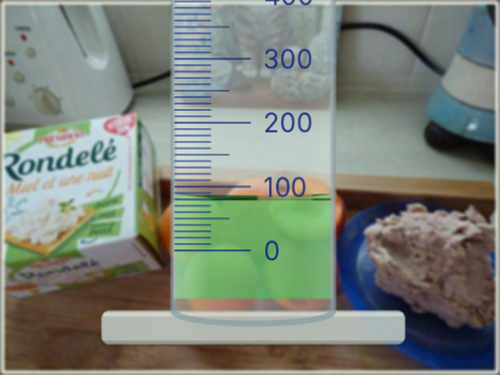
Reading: 80 mL
